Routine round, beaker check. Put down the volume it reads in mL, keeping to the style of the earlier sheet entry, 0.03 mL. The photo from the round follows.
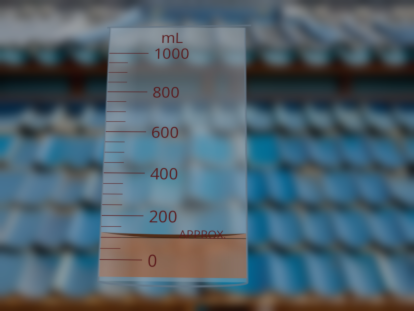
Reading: 100 mL
